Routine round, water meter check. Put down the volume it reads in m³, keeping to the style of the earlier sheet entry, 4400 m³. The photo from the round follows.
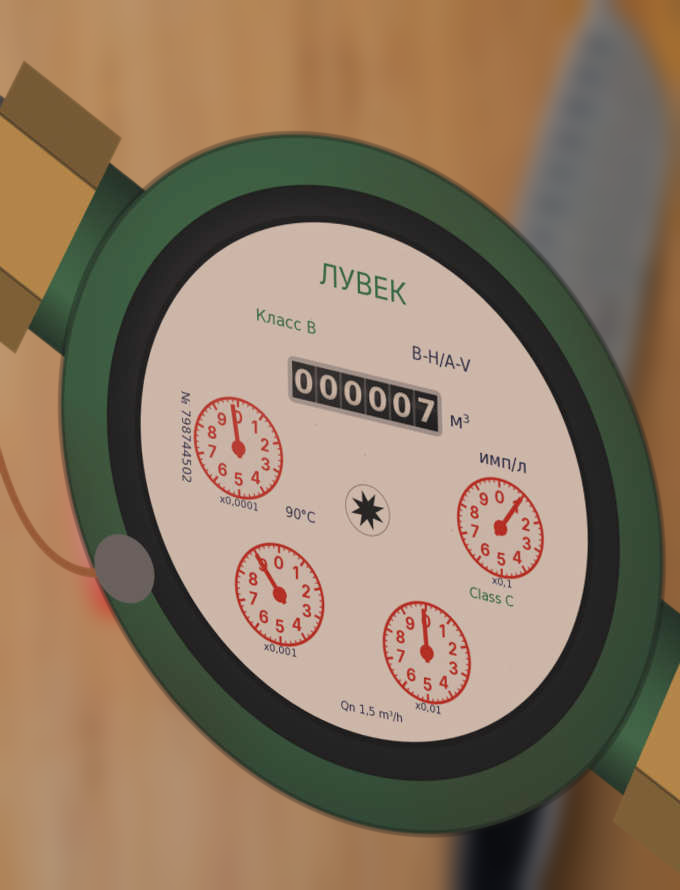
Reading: 7.0989 m³
